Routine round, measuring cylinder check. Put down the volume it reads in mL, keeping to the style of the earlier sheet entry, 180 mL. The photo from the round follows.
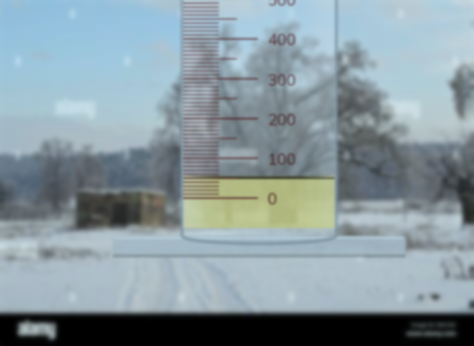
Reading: 50 mL
